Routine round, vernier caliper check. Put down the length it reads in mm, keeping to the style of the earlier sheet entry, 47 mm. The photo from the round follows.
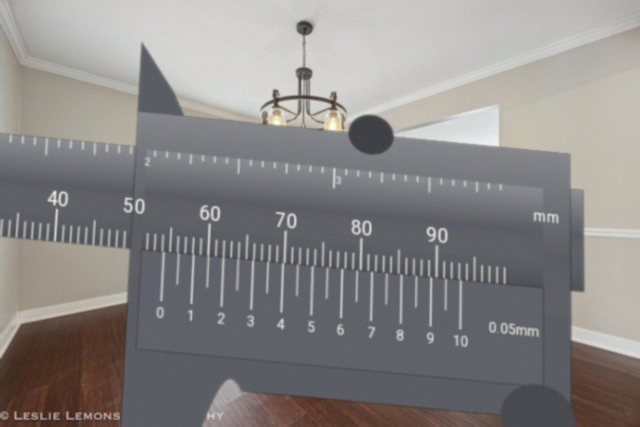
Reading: 54.2 mm
